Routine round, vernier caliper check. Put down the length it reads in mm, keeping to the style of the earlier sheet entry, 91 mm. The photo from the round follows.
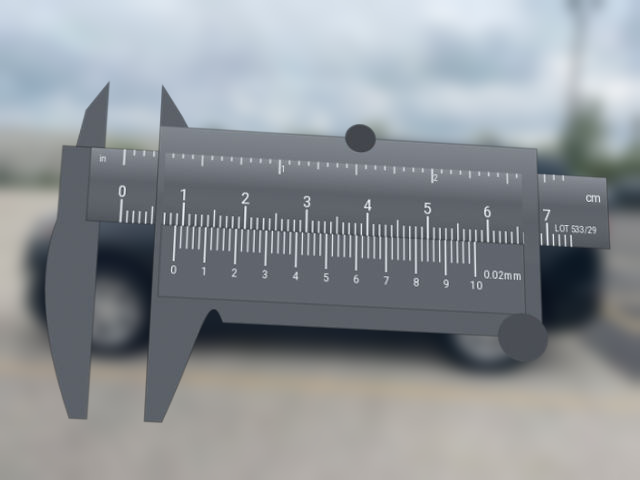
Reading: 8.8 mm
